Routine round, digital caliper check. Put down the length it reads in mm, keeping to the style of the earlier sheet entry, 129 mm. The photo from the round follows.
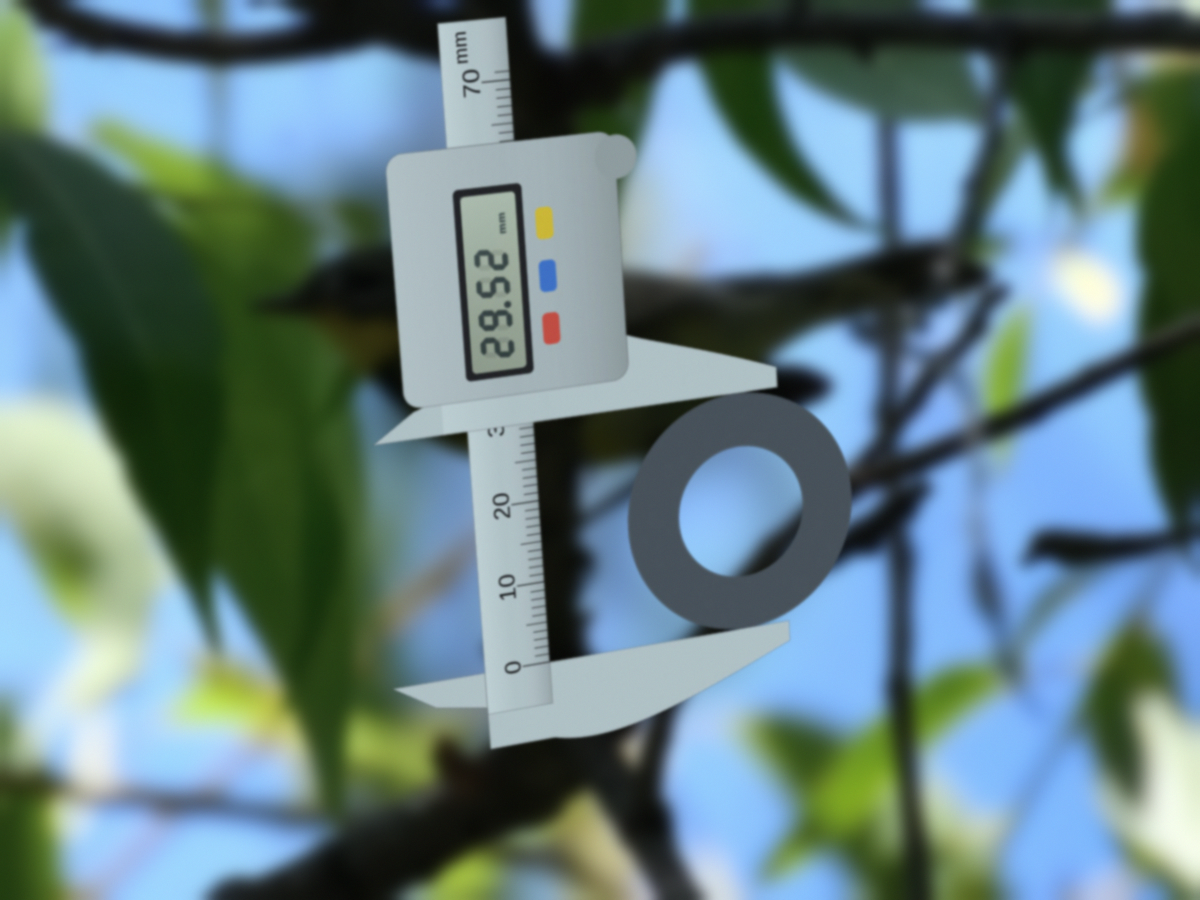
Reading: 29.52 mm
